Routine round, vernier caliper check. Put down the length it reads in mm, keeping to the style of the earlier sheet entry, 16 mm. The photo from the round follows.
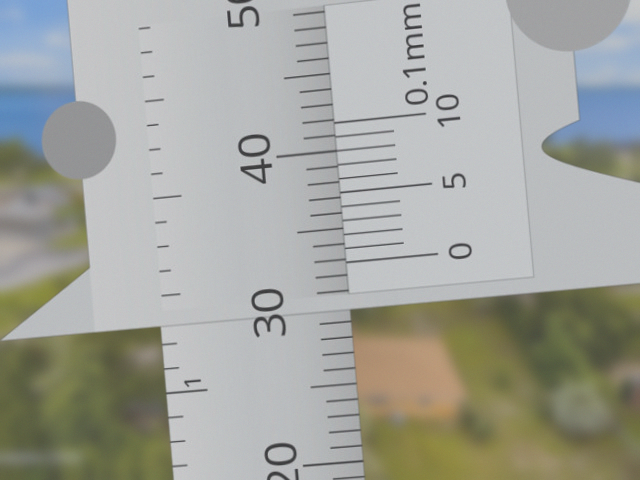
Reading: 32.8 mm
